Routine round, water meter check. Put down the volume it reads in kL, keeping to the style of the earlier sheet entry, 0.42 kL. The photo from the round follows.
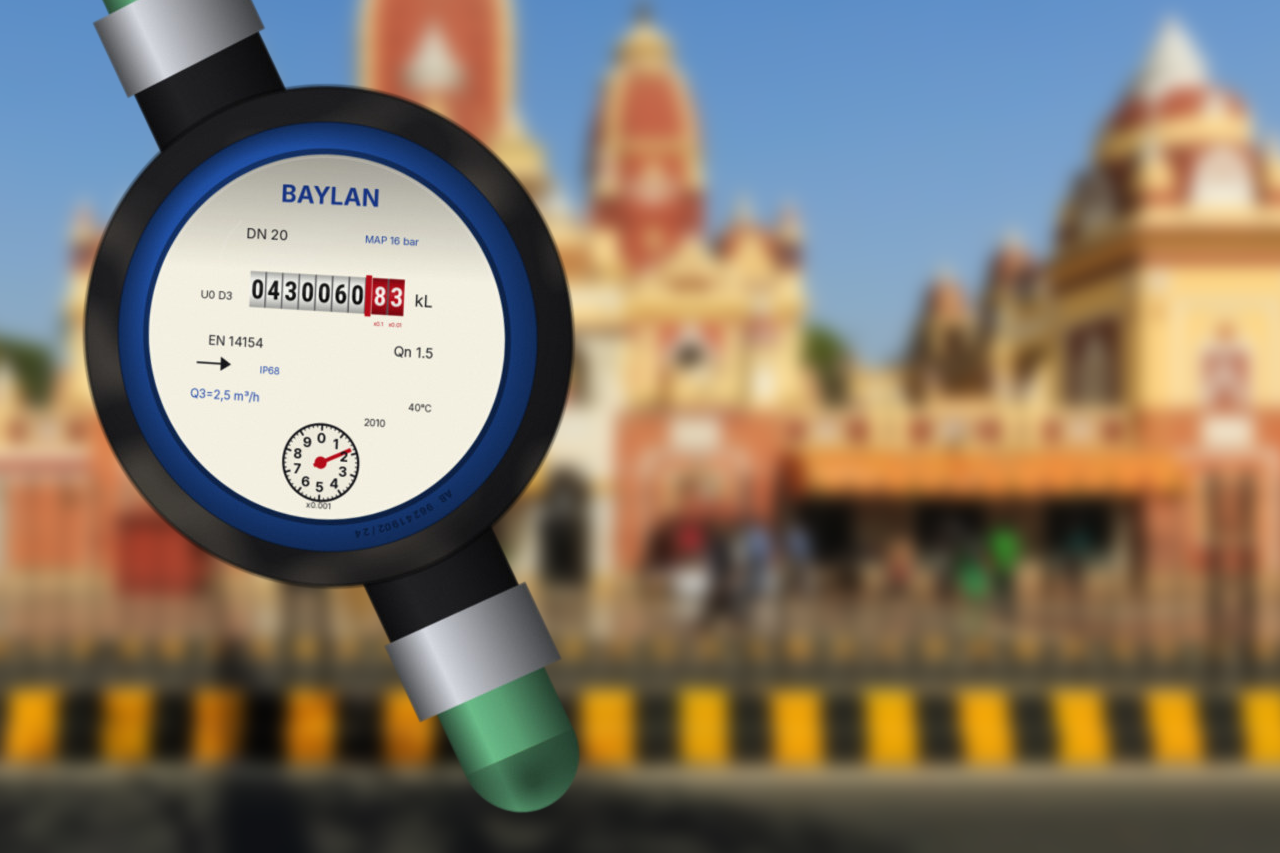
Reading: 430060.831 kL
